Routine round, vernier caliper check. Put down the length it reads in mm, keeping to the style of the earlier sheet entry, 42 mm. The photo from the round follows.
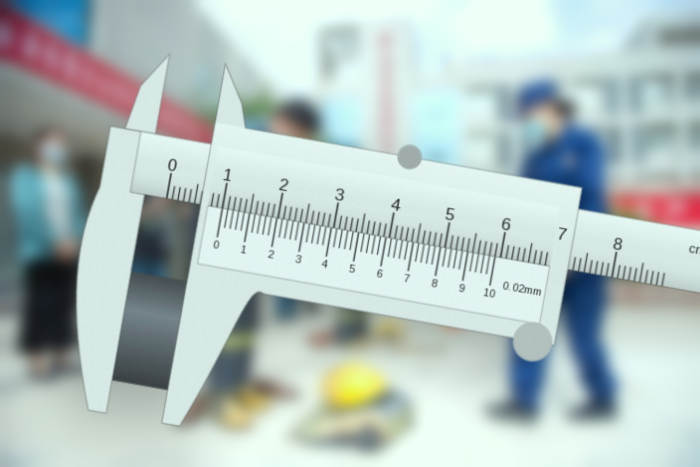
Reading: 10.0 mm
